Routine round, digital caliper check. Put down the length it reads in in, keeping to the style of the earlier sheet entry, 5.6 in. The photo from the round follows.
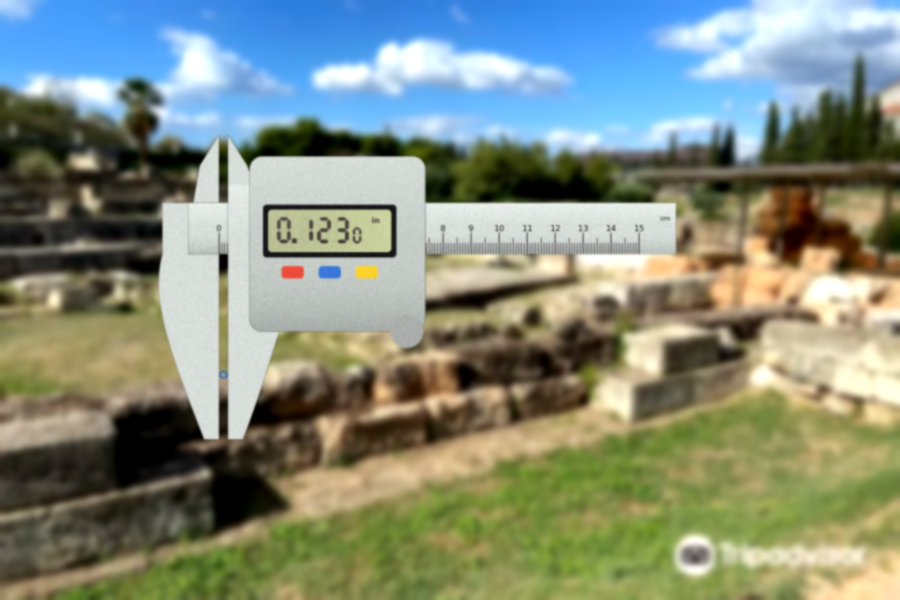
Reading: 0.1230 in
